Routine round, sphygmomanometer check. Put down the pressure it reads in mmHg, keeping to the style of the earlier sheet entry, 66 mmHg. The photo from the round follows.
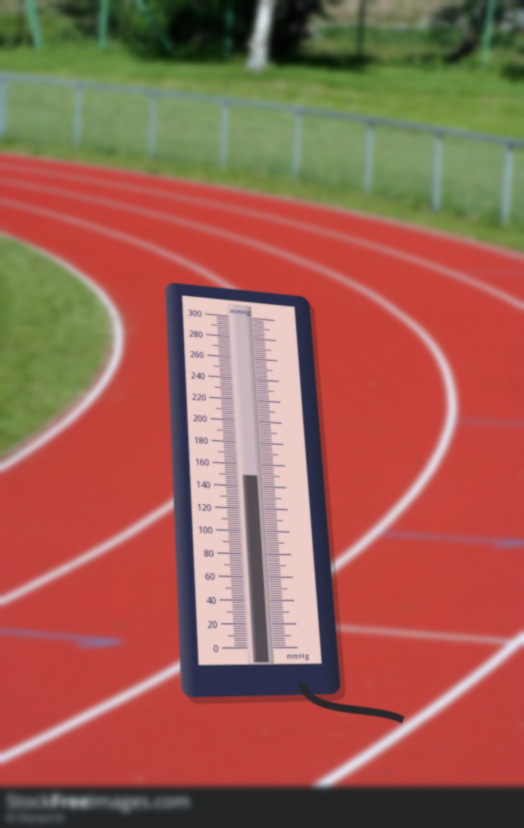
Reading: 150 mmHg
